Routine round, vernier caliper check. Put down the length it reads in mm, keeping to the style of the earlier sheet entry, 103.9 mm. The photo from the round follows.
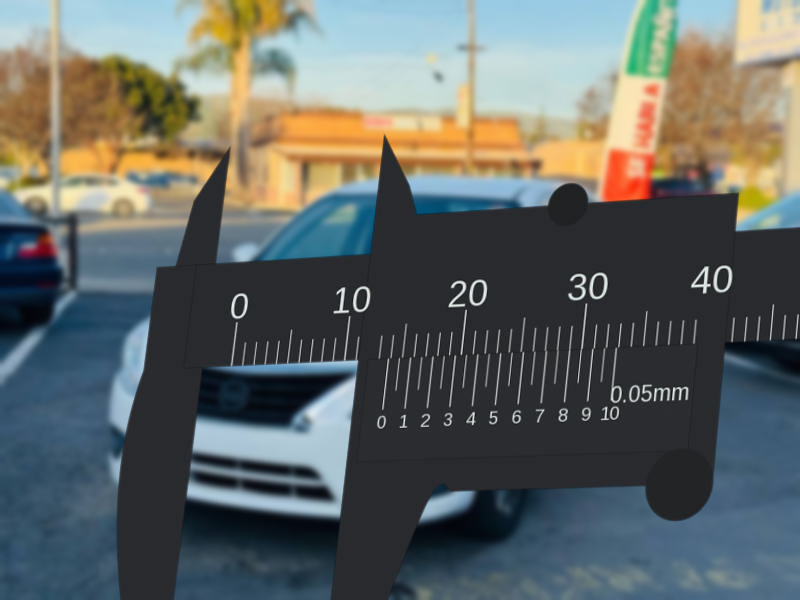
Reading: 13.8 mm
